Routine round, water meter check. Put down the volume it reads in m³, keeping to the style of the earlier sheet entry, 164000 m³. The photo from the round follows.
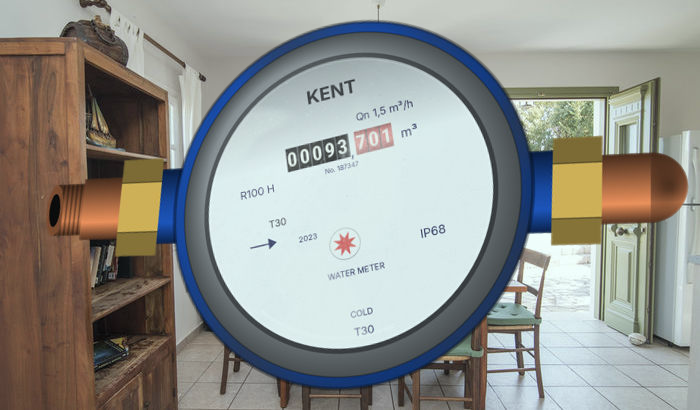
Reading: 93.701 m³
